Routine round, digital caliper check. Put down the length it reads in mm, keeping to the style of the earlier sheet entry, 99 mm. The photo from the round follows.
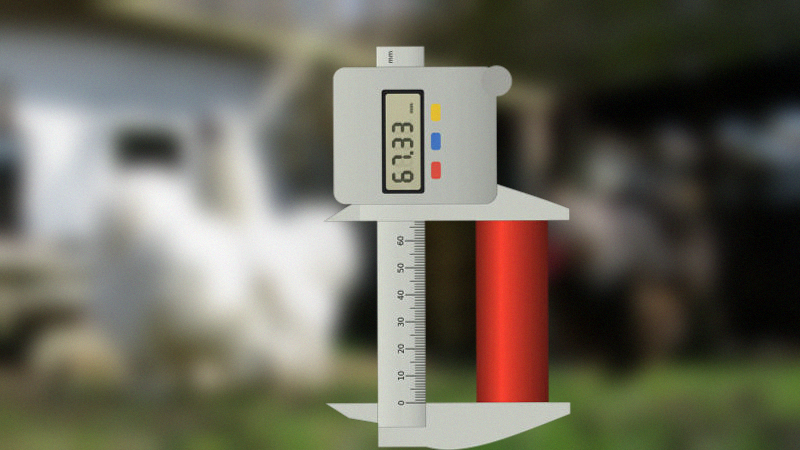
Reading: 67.33 mm
